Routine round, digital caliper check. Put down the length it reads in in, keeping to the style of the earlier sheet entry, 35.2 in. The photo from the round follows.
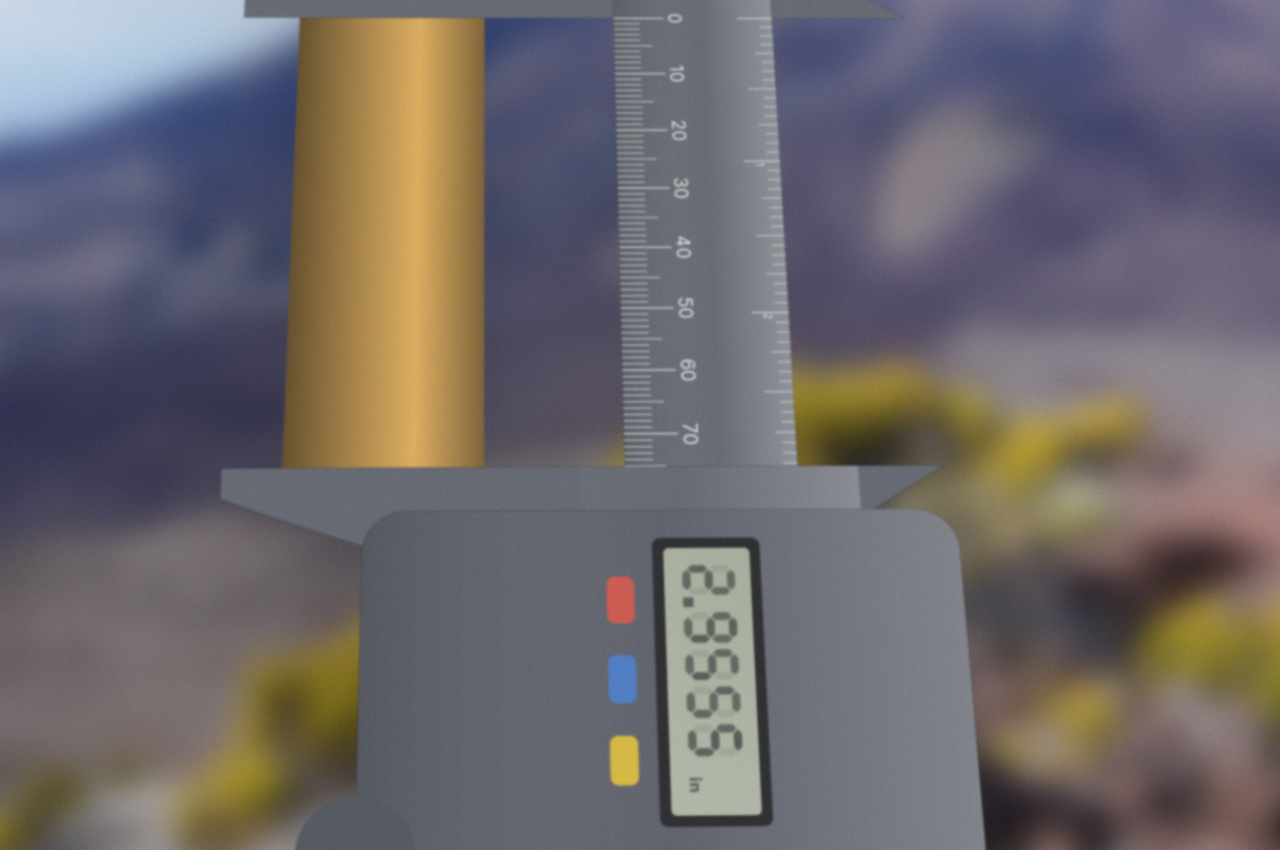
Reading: 2.9555 in
